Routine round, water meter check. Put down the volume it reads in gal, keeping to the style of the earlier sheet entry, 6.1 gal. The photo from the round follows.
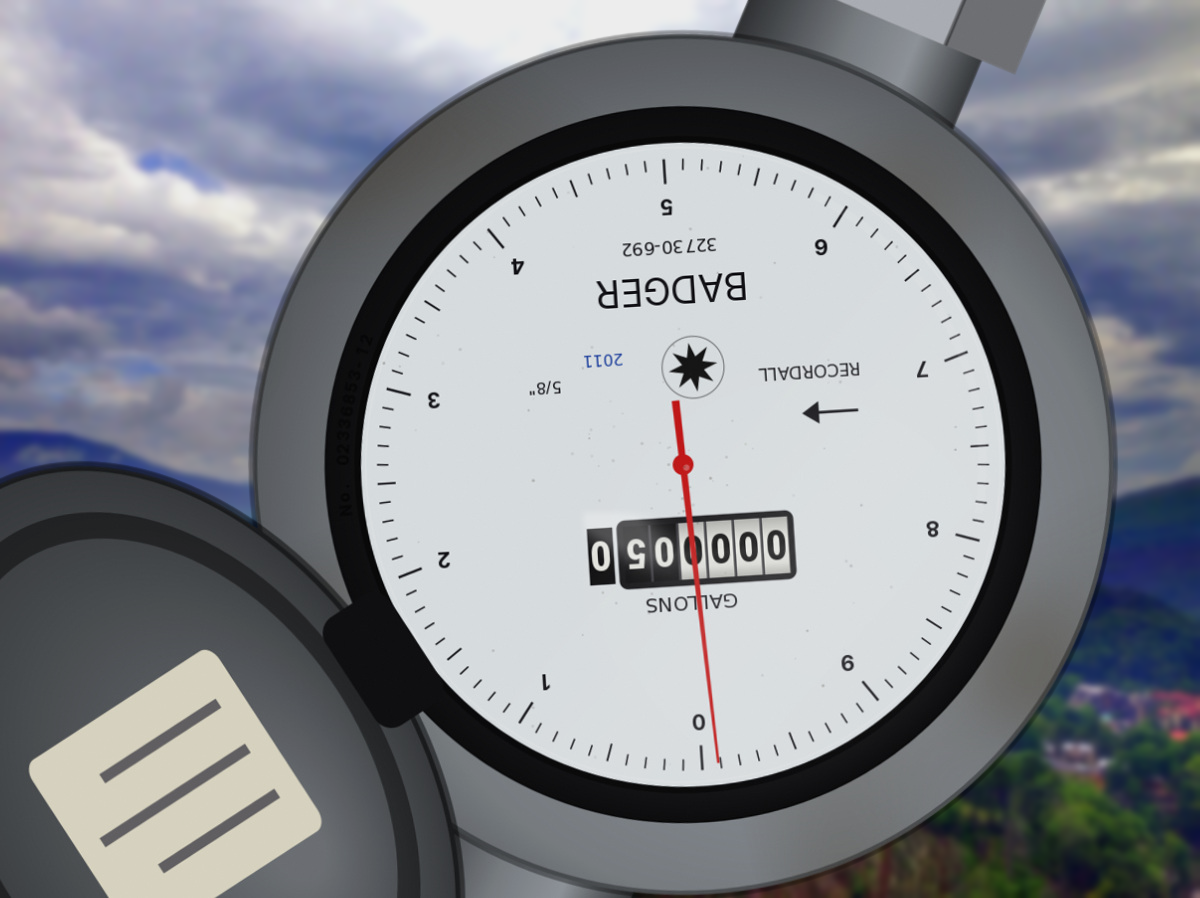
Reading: 49.9 gal
